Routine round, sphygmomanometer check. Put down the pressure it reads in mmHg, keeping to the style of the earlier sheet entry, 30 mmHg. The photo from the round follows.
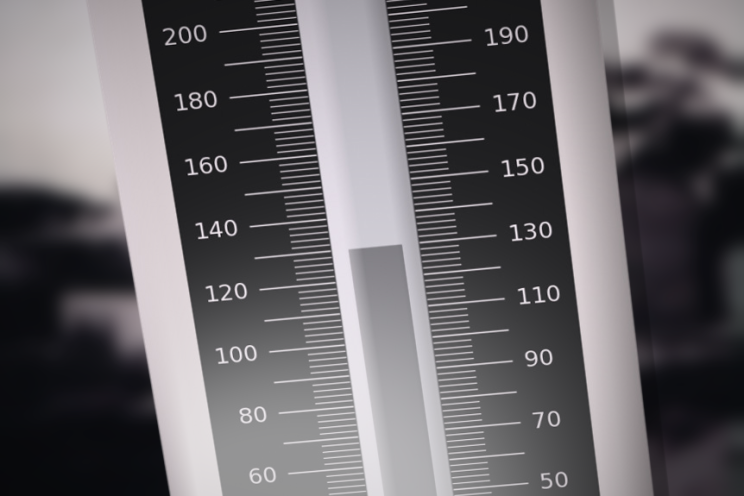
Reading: 130 mmHg
